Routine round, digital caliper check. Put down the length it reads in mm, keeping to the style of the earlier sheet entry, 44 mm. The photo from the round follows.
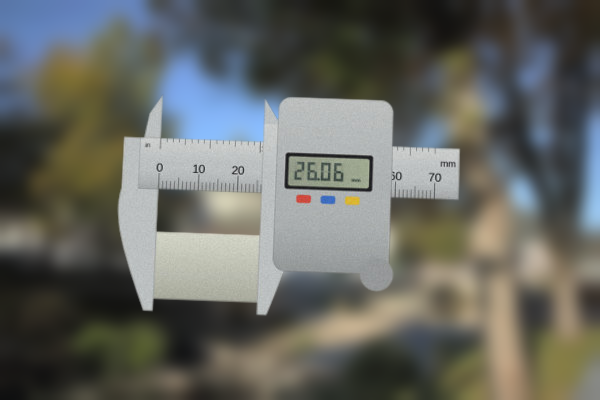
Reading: 26.06 mm
